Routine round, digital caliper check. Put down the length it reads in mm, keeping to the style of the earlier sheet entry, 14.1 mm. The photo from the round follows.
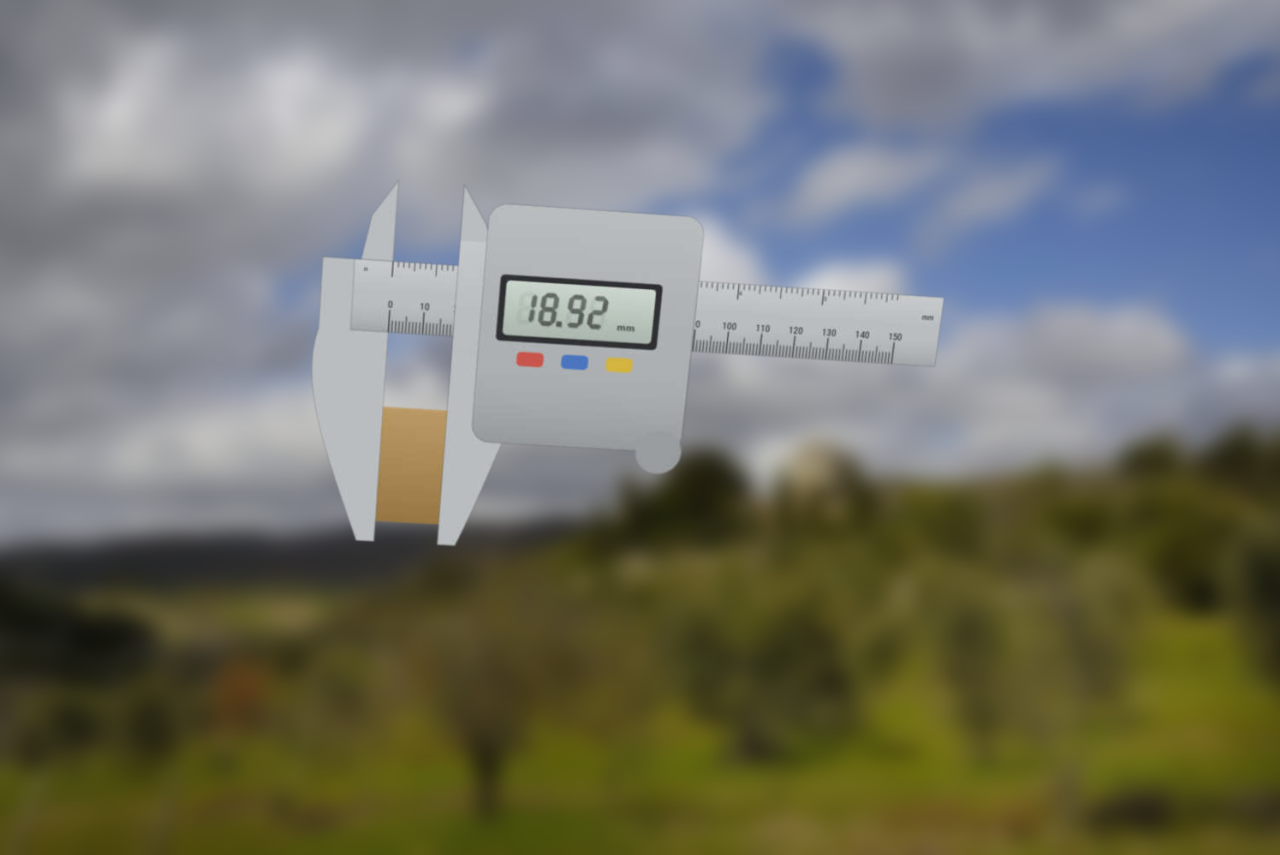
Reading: 18.92 mm
